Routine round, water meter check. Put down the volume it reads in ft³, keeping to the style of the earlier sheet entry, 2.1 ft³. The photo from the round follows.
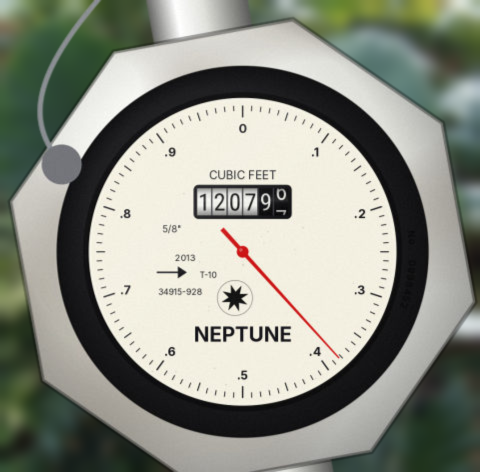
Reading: 120796.38 ft³
